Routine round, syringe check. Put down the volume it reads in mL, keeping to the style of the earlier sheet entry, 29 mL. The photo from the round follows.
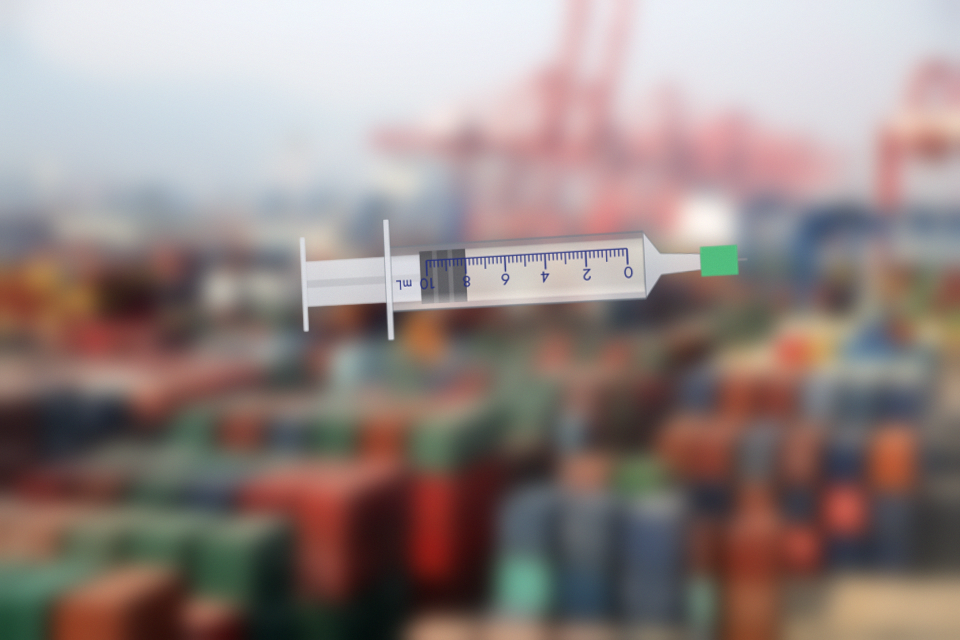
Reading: 8 mL
